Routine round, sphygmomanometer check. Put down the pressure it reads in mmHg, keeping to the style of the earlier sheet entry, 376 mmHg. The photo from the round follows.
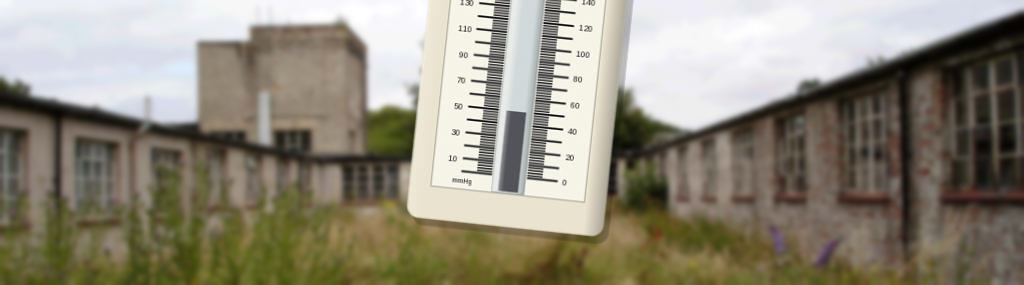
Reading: 50 mmHg
